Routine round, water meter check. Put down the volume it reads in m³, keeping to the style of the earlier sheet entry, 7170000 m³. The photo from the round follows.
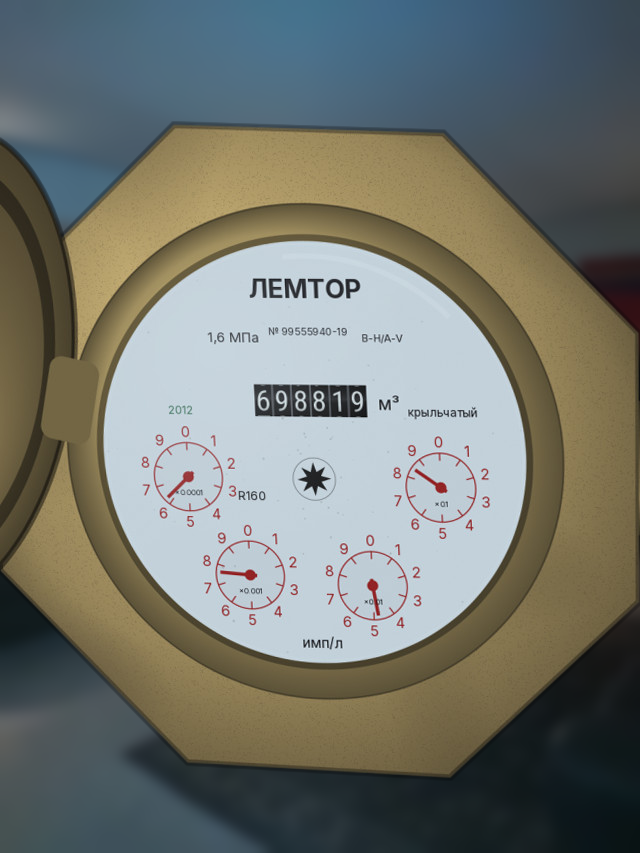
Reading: 698819.8476 m³
